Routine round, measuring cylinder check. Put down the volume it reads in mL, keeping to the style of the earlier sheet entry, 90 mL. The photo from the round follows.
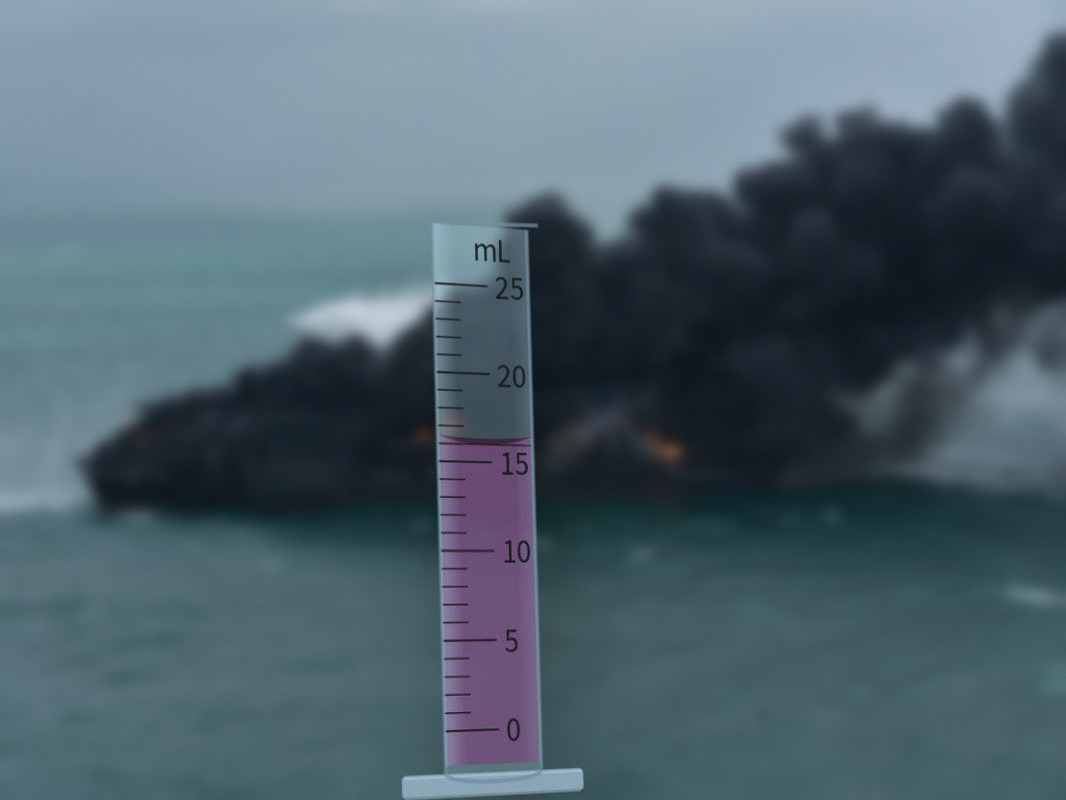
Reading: 16 mL
